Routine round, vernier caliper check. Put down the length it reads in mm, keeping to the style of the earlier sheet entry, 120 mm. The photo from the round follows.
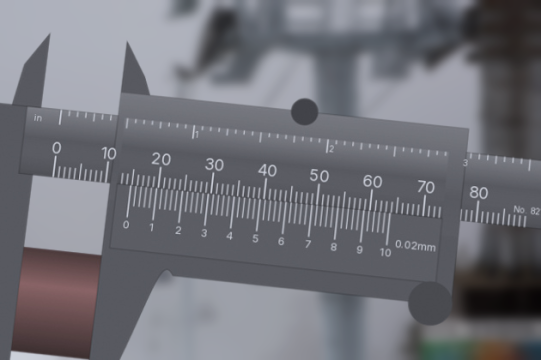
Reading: 14.8 mm
